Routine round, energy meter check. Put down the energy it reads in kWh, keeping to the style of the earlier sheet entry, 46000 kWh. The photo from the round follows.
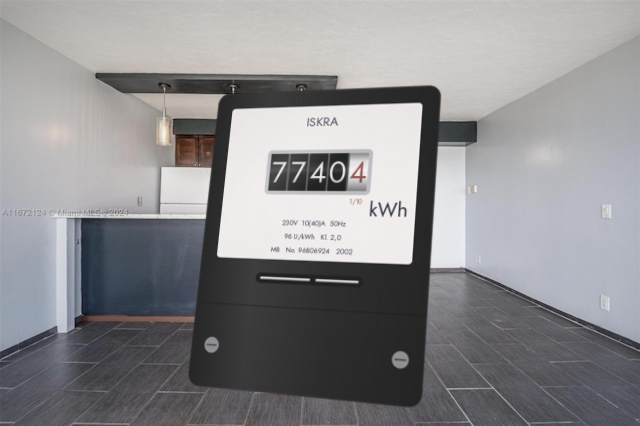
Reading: 7740.4 kWh
